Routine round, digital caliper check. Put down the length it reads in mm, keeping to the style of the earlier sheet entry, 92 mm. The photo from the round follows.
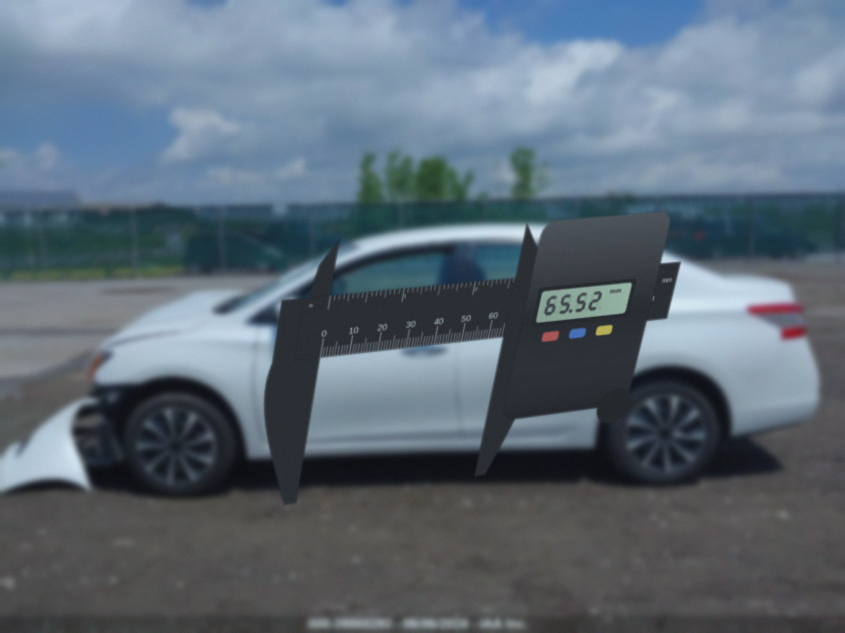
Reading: 65.52 mm
